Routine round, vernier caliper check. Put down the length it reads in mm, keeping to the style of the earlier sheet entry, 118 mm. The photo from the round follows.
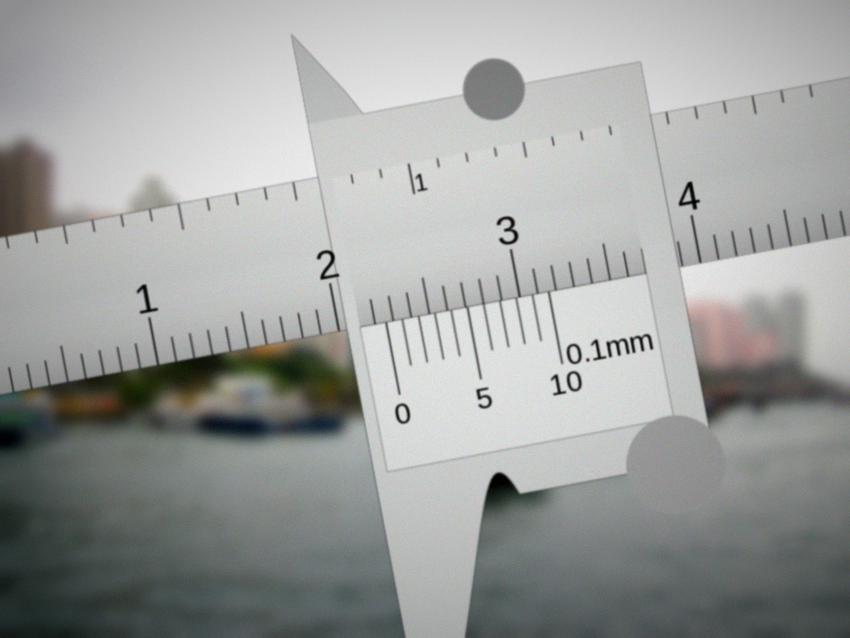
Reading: 22.6 mm
